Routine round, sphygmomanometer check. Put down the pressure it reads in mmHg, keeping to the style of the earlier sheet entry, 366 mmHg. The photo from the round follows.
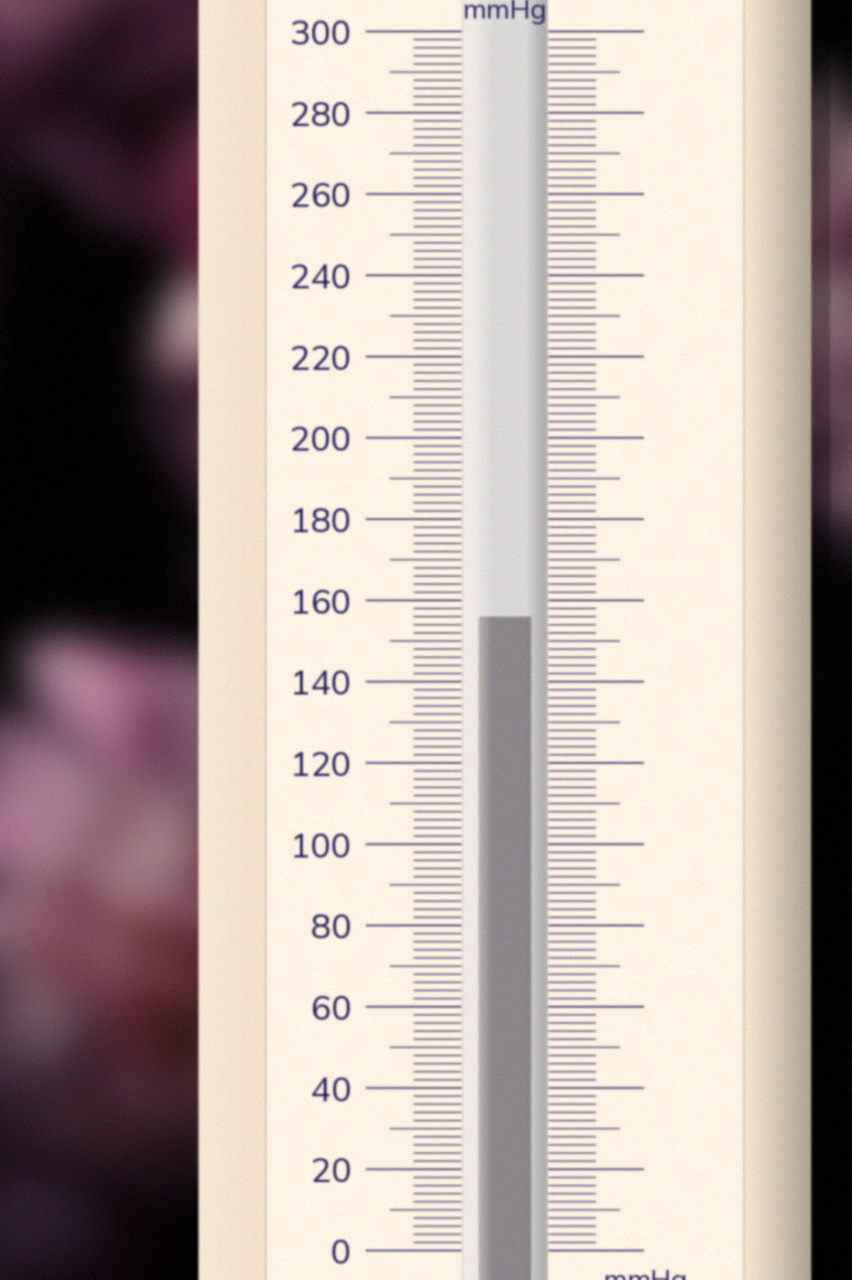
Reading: 156 mmHg
